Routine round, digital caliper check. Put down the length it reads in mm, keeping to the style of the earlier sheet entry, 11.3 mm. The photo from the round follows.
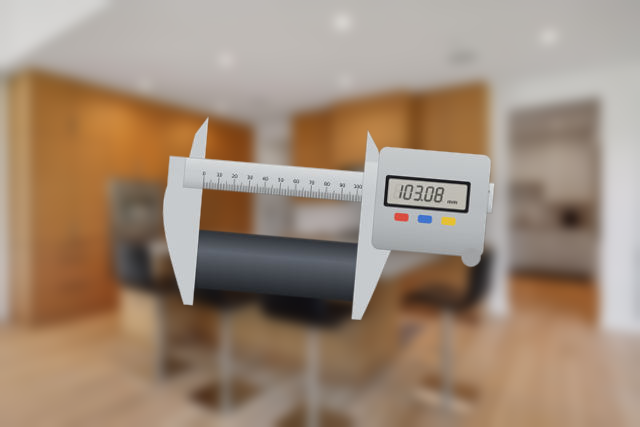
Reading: 103.08 mm
